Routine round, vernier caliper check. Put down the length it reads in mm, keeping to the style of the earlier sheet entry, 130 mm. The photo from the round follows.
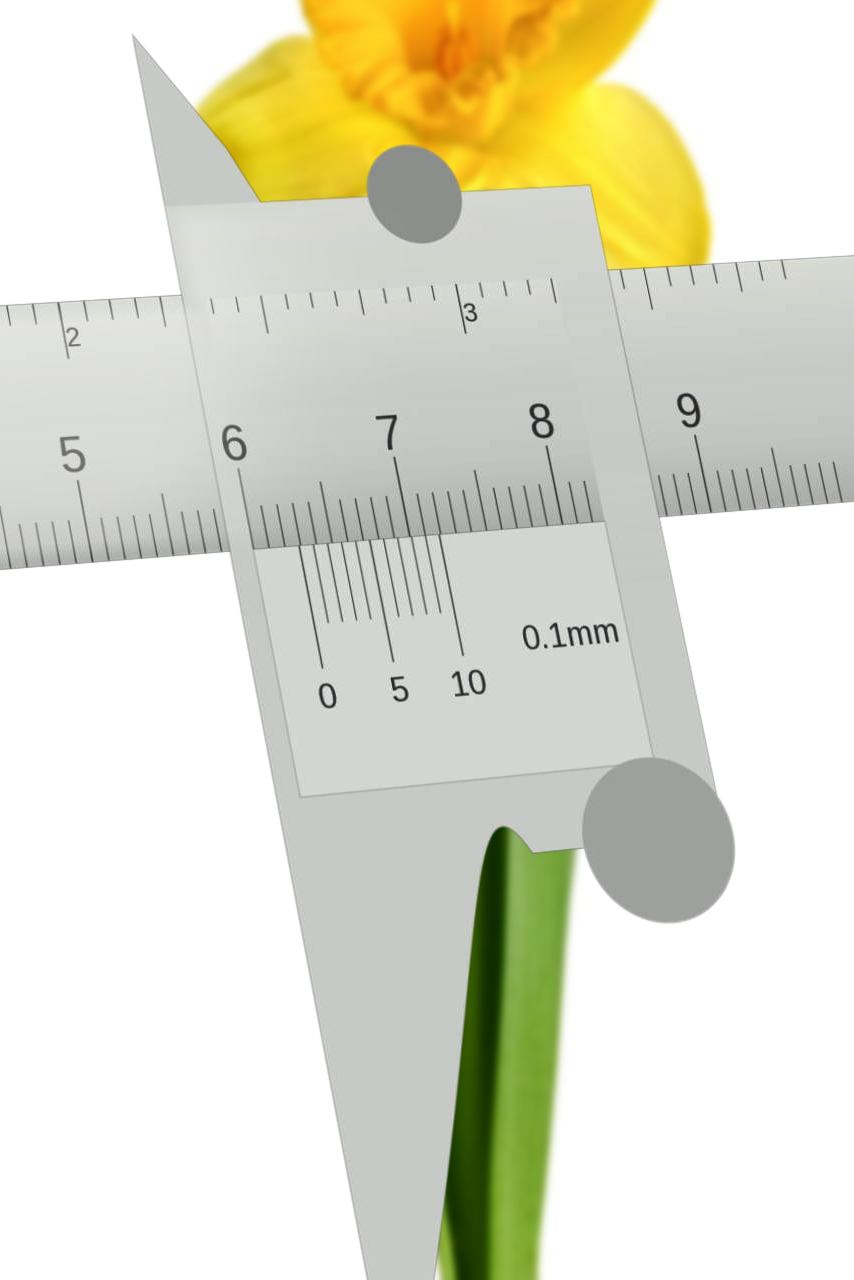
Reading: 62.9 mm
